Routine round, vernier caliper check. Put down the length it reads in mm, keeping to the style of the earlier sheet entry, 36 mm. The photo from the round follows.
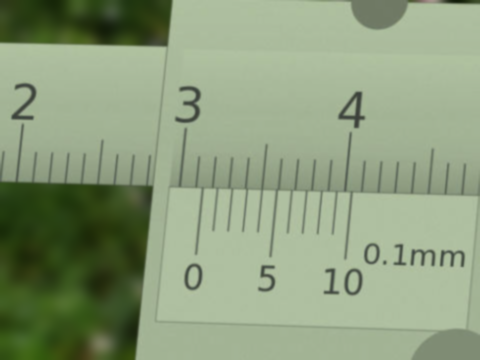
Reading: 31.4 mm
